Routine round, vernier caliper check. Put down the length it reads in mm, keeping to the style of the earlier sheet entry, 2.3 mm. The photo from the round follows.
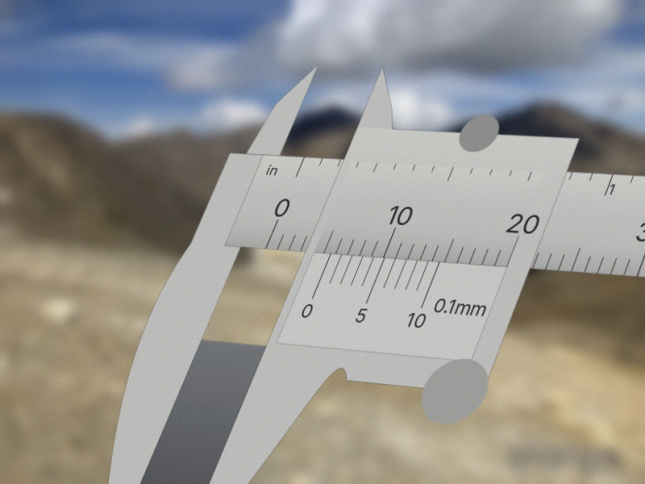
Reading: 5.6 mm
